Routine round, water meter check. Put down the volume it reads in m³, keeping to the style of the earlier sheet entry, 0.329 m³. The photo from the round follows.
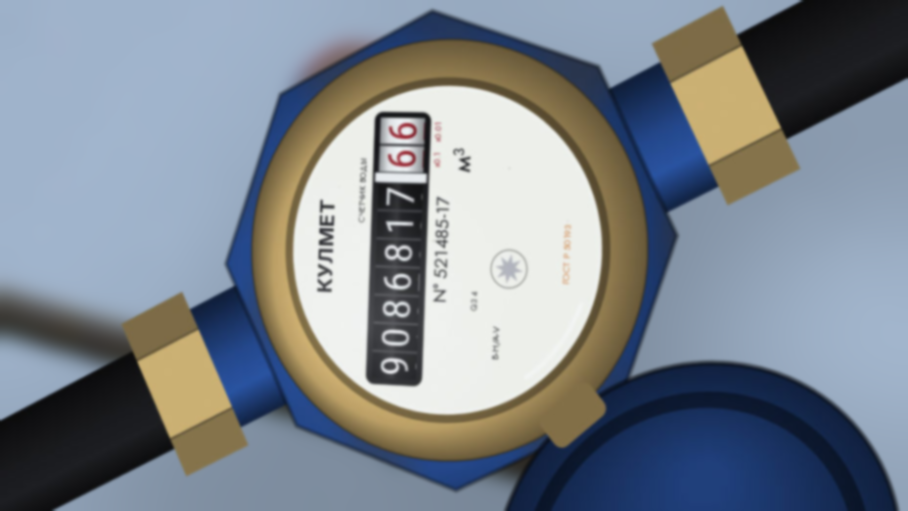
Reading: 9086817.66 m³
